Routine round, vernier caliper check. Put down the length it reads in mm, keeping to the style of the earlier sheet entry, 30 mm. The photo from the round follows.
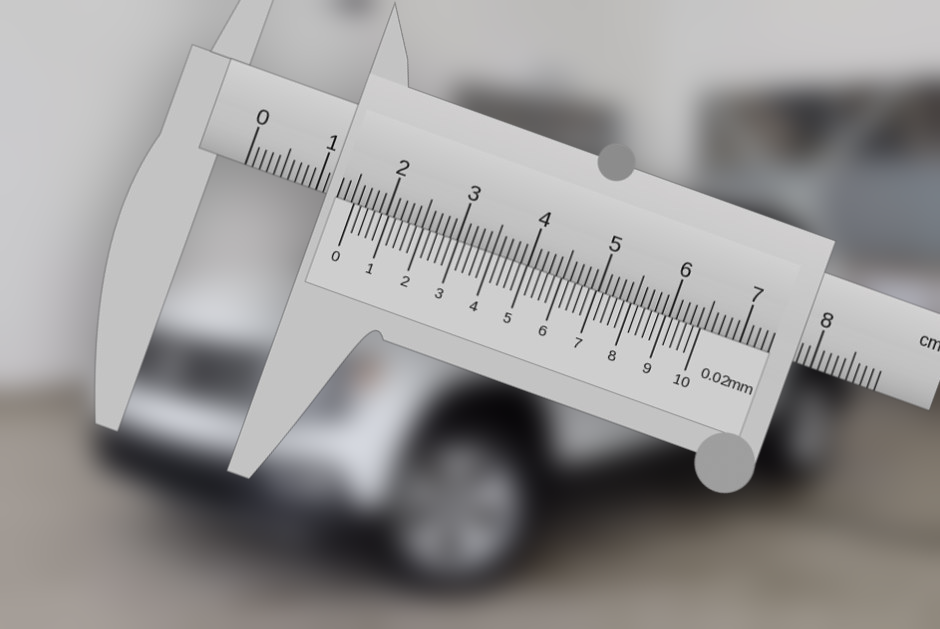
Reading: 15.4 mm
